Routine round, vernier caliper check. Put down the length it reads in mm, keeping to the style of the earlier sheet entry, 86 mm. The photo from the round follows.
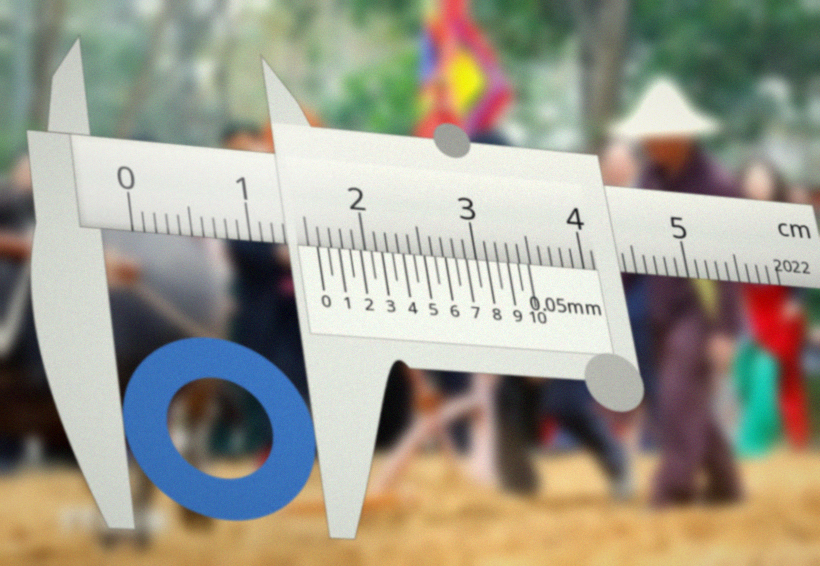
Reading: 15.8 mm
